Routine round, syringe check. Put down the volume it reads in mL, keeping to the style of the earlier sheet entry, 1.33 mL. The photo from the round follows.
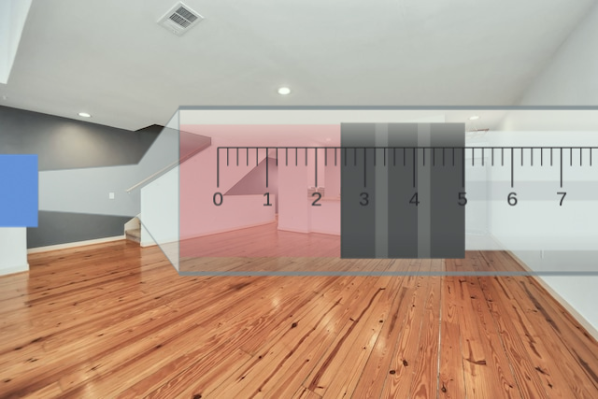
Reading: 2.5 mL
